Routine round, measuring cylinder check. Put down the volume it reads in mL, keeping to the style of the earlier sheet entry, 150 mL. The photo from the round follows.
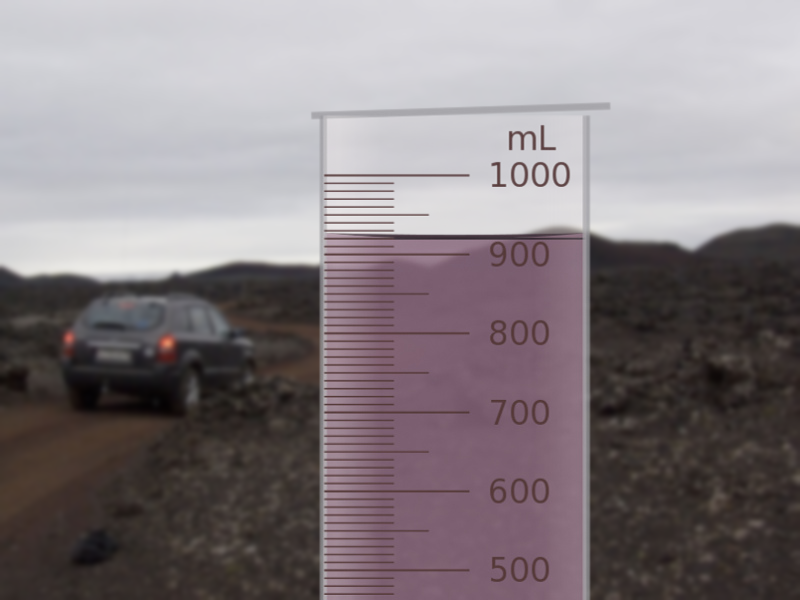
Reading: 920 mL
